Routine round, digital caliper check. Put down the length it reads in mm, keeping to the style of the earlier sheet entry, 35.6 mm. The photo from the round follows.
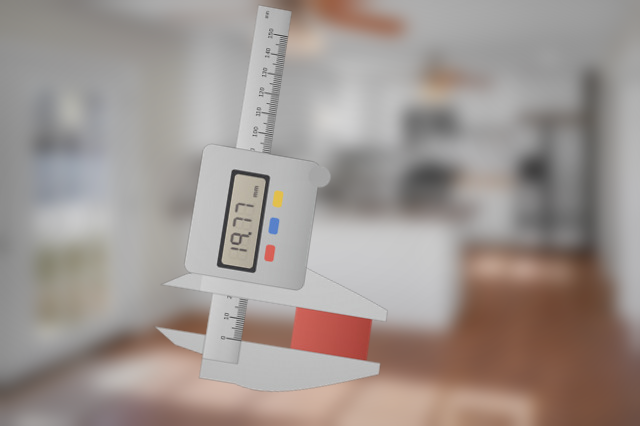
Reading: 19.77 mm
